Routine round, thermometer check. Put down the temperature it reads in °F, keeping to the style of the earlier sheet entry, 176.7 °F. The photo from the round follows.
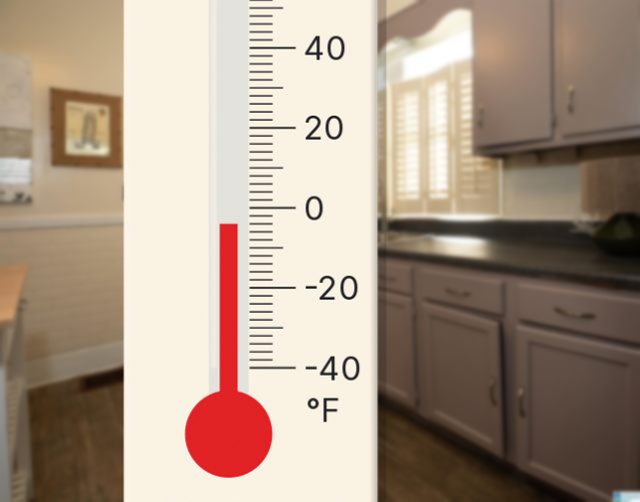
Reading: -4 °F
